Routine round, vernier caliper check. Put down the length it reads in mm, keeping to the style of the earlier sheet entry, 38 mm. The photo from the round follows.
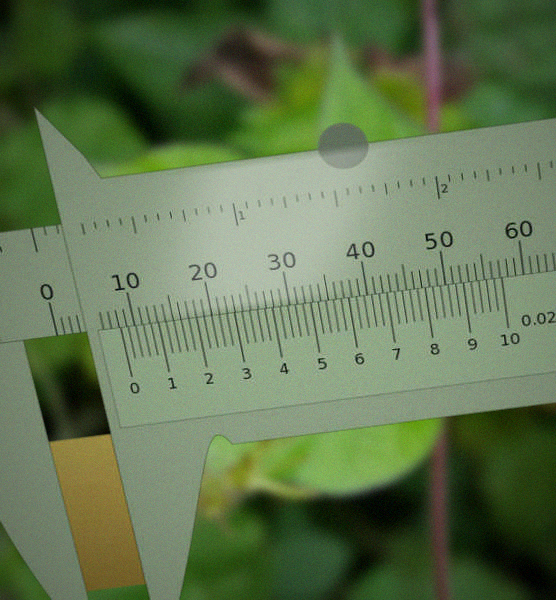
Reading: 8.2 mm
